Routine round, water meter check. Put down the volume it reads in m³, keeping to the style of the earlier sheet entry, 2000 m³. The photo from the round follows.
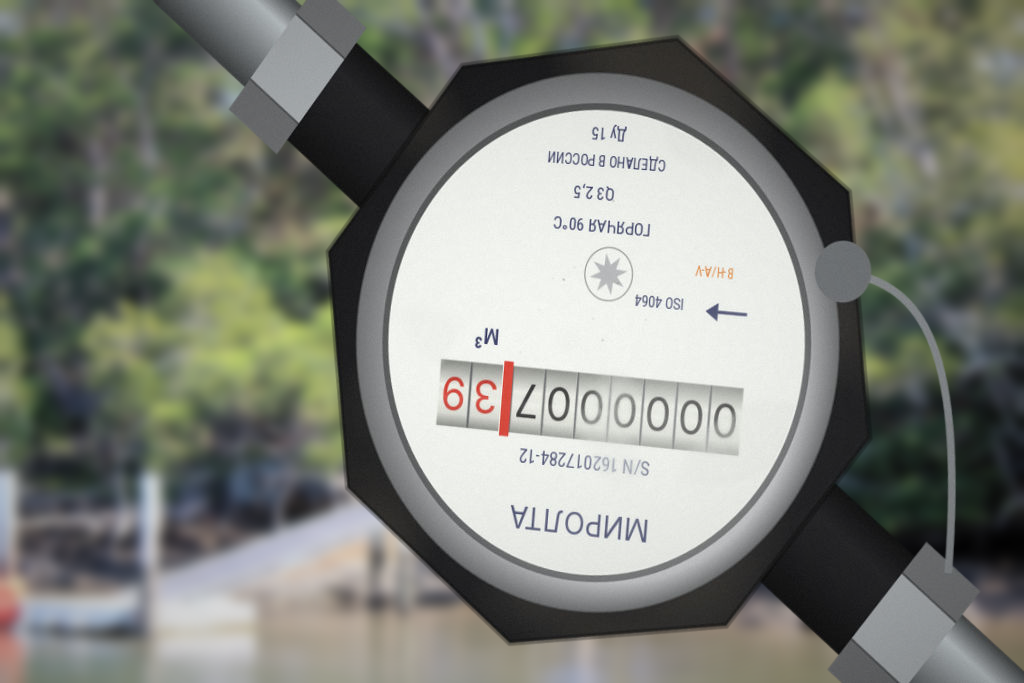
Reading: 7.39 m³
